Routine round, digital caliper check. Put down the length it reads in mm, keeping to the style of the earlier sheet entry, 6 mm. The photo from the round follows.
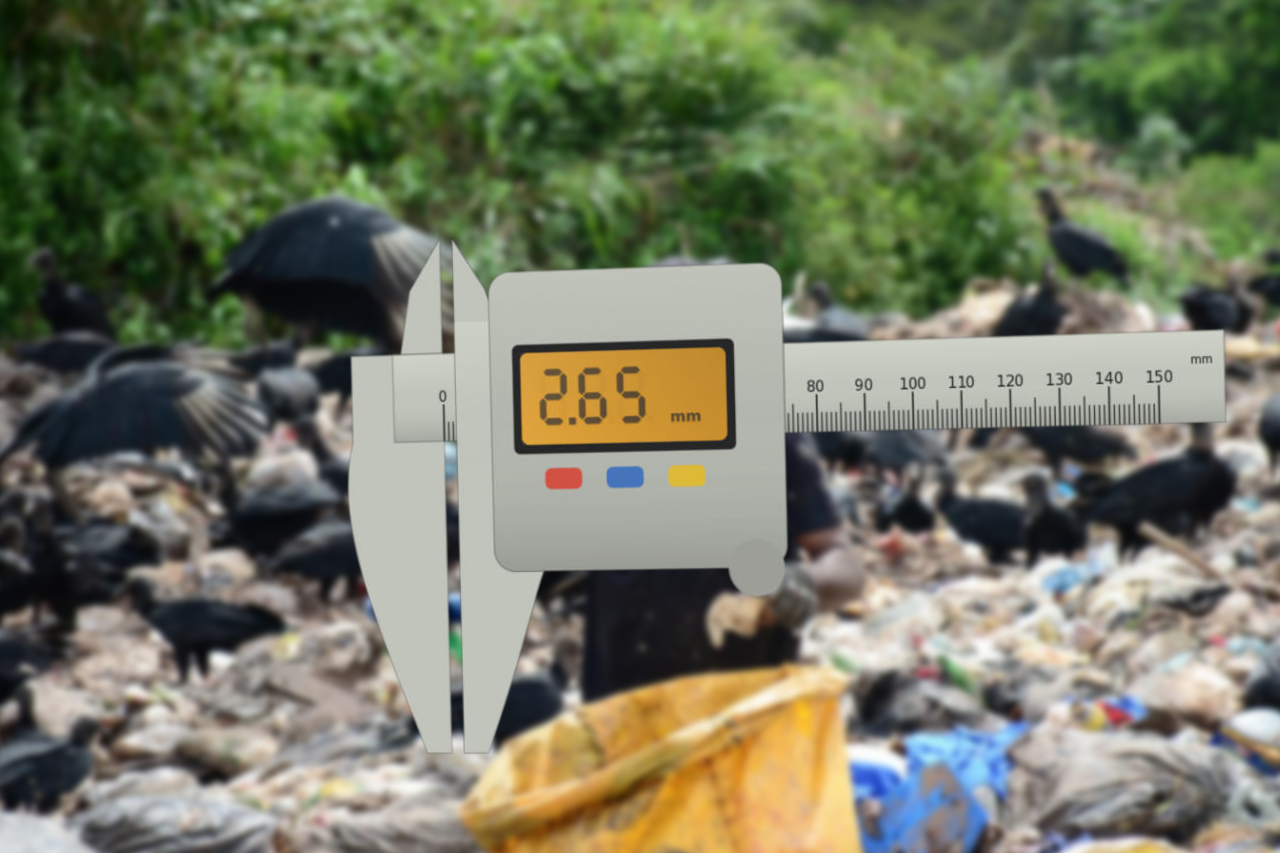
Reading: 2.65 mm
